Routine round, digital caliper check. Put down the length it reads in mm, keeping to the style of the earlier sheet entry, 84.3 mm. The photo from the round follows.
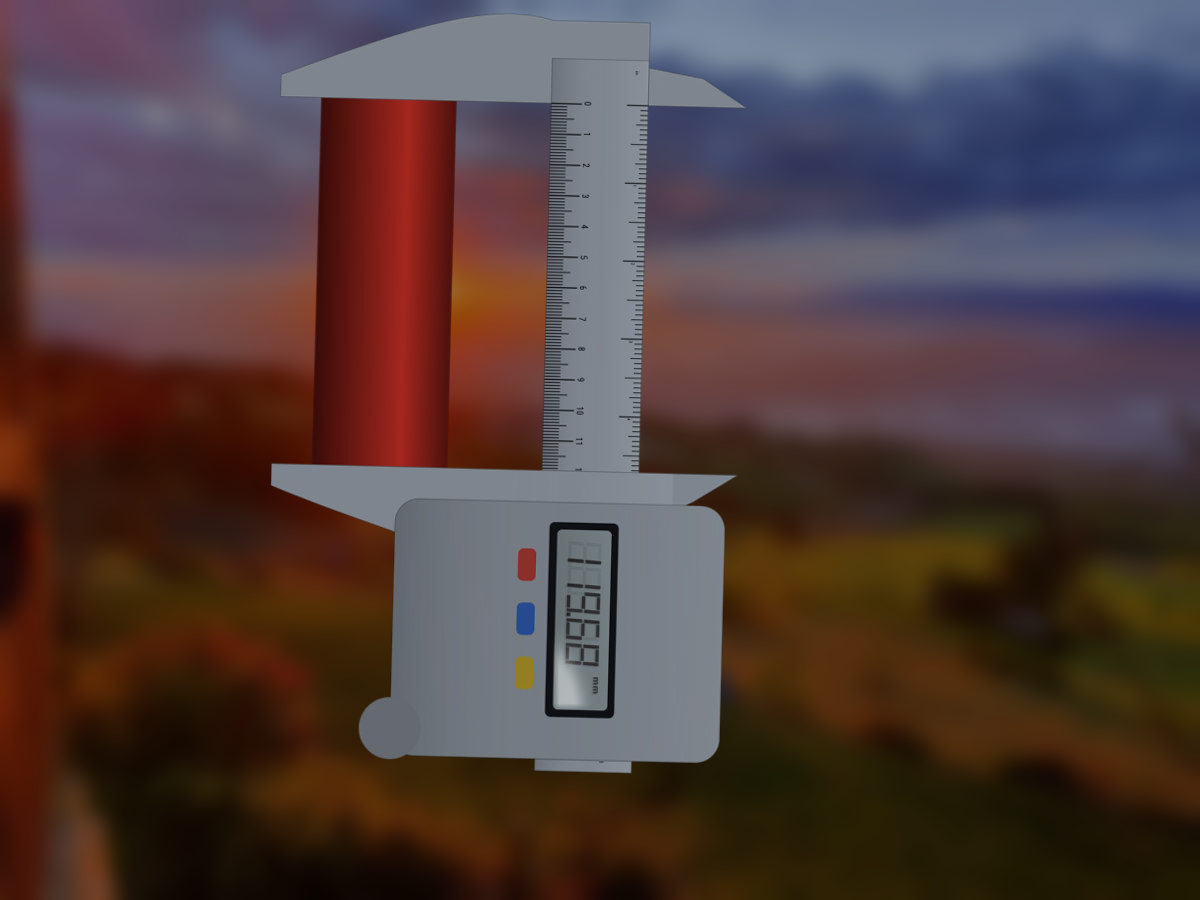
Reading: 119.68 mm
